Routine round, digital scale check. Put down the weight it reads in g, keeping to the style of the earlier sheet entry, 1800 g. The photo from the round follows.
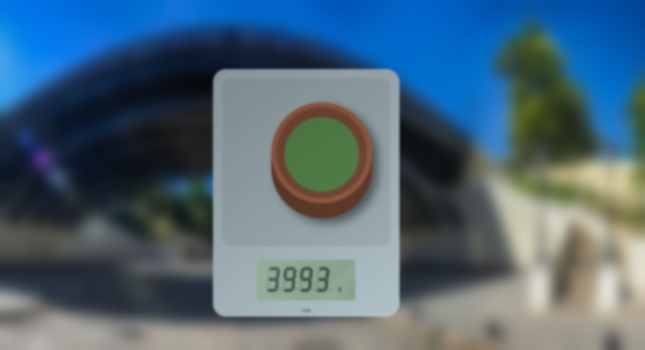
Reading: 3993 g
